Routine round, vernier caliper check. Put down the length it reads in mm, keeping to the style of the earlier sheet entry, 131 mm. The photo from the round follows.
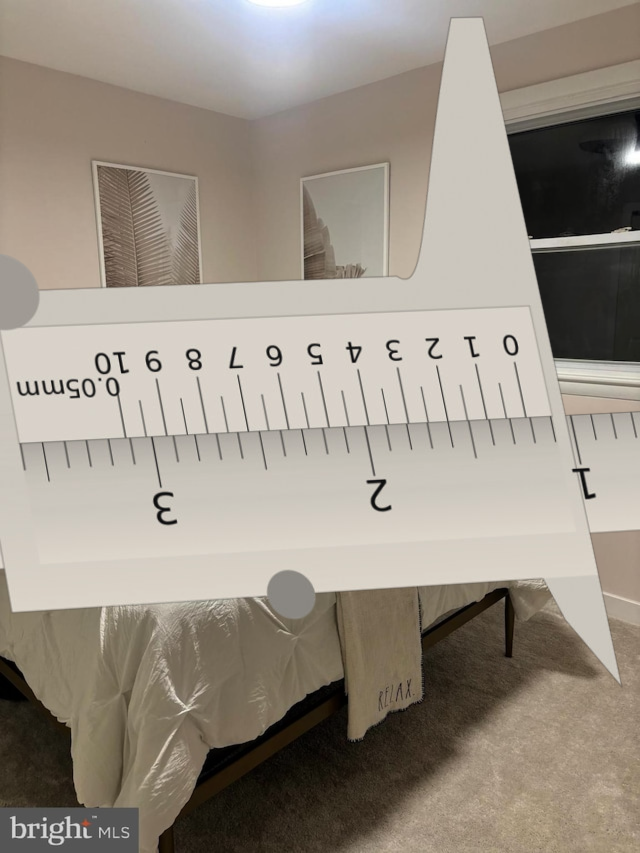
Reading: 12.2 mm
